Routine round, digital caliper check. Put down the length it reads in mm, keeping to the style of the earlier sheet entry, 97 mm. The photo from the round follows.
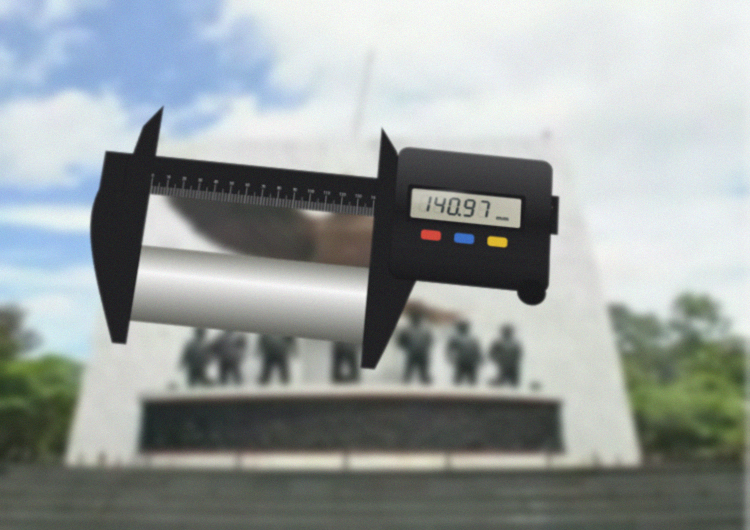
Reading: 140.97 mm
